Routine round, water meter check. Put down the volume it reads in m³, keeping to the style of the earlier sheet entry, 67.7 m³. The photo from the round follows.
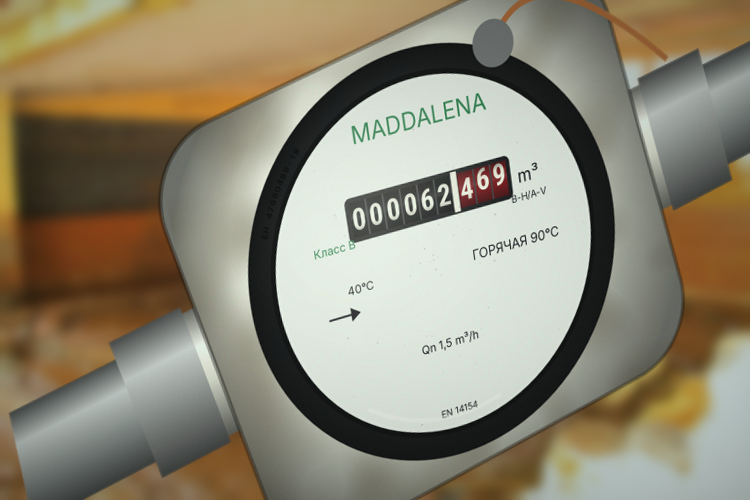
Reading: 62.469 m³
